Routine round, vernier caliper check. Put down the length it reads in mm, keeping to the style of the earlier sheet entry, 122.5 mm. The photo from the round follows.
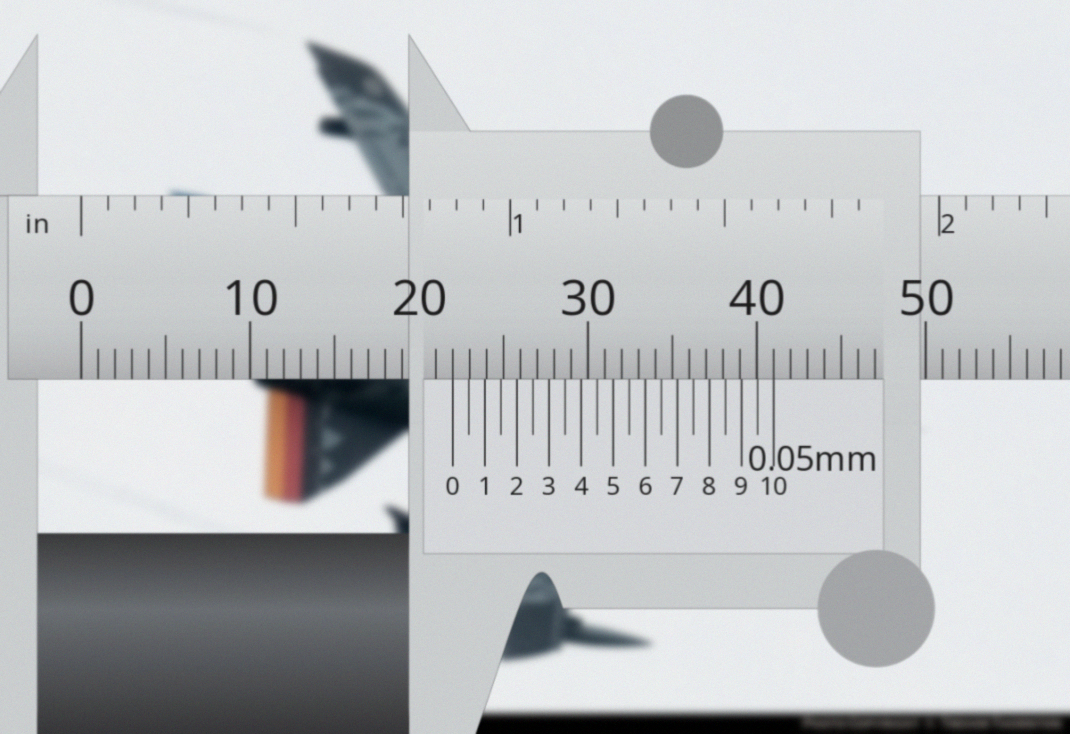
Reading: 22.0 mm
